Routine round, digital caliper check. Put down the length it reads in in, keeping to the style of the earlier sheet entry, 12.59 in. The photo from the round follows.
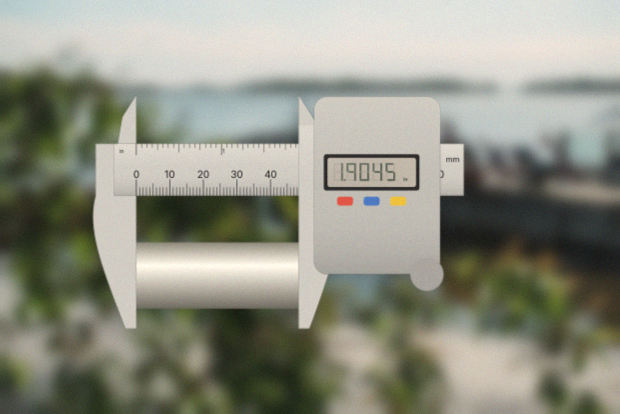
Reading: 1.9045 in
